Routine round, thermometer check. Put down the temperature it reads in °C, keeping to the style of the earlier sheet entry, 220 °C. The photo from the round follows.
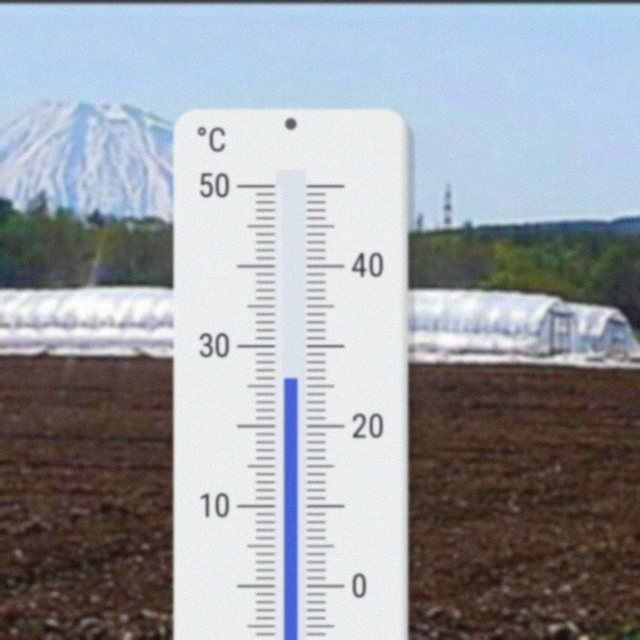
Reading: 26 °C
